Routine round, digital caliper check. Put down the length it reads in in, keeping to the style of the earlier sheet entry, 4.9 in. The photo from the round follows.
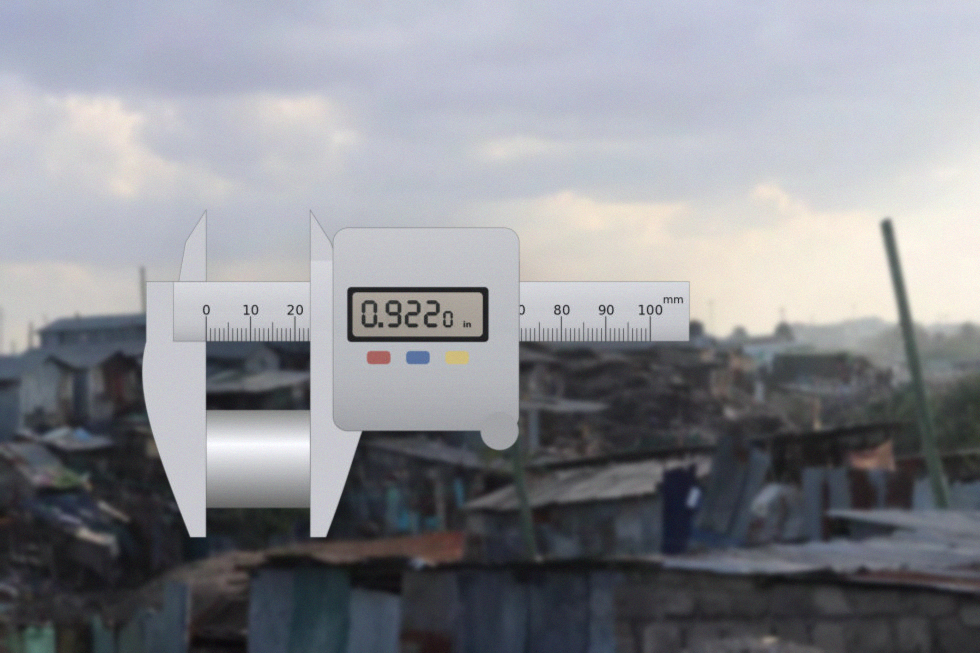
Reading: 0.9220 in
